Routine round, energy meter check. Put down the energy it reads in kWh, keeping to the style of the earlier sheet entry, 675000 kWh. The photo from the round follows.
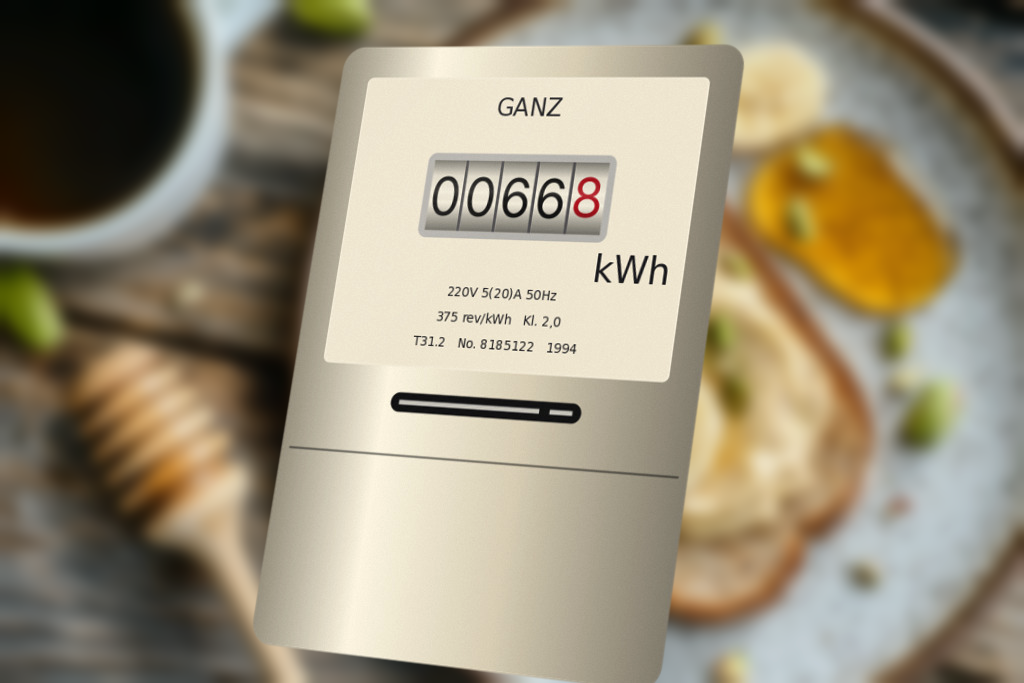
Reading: 66.8 kWh
